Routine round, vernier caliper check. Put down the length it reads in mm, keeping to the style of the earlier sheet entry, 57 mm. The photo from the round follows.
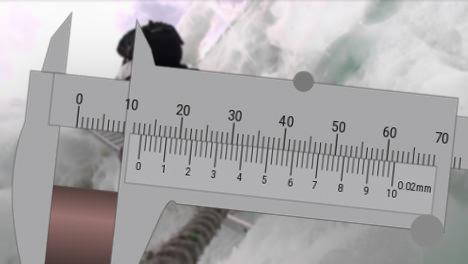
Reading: 12.5 mm
